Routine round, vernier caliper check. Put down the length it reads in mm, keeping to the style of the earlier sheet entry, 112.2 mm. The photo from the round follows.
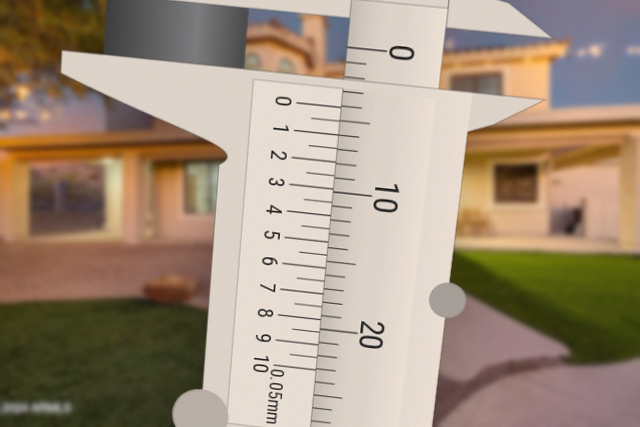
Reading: 4.1 mm
